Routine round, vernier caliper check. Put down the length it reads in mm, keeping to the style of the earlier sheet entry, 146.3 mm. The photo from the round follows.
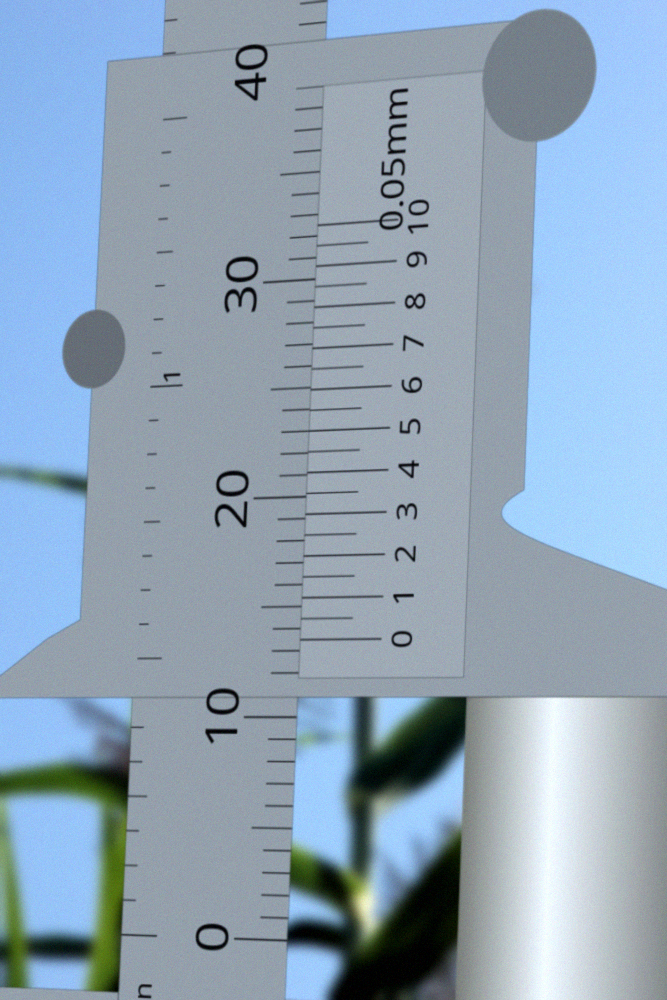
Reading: 13.5 mm
